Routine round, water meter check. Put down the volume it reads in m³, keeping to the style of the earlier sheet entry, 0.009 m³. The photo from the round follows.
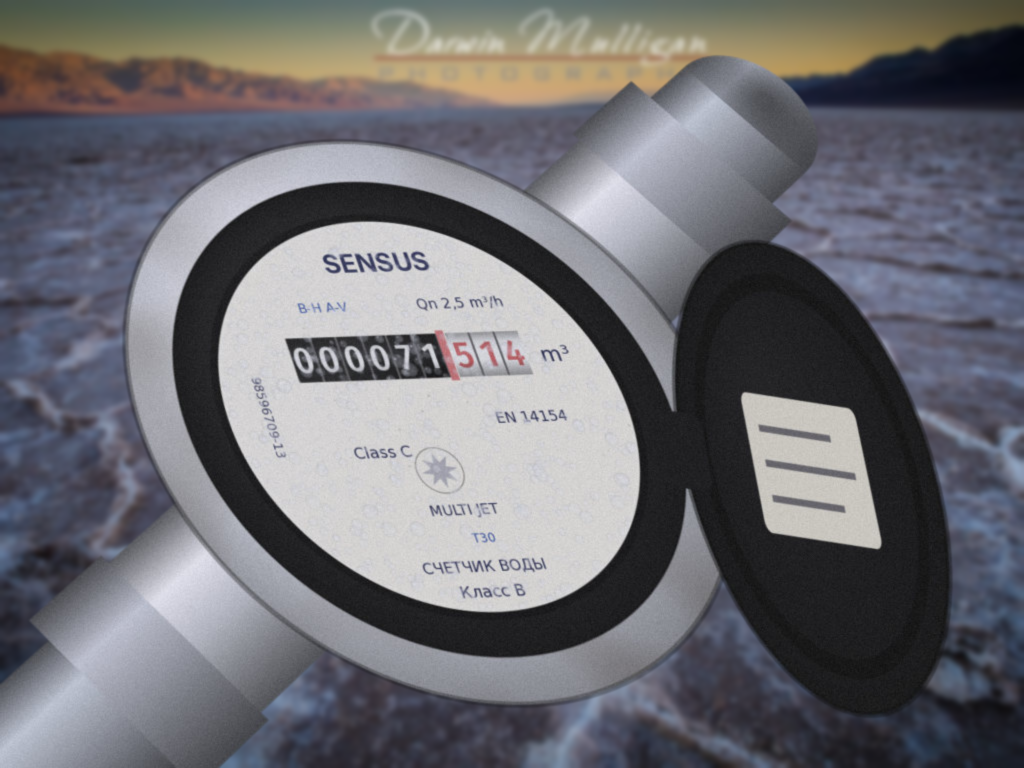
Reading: 71.514 m³
